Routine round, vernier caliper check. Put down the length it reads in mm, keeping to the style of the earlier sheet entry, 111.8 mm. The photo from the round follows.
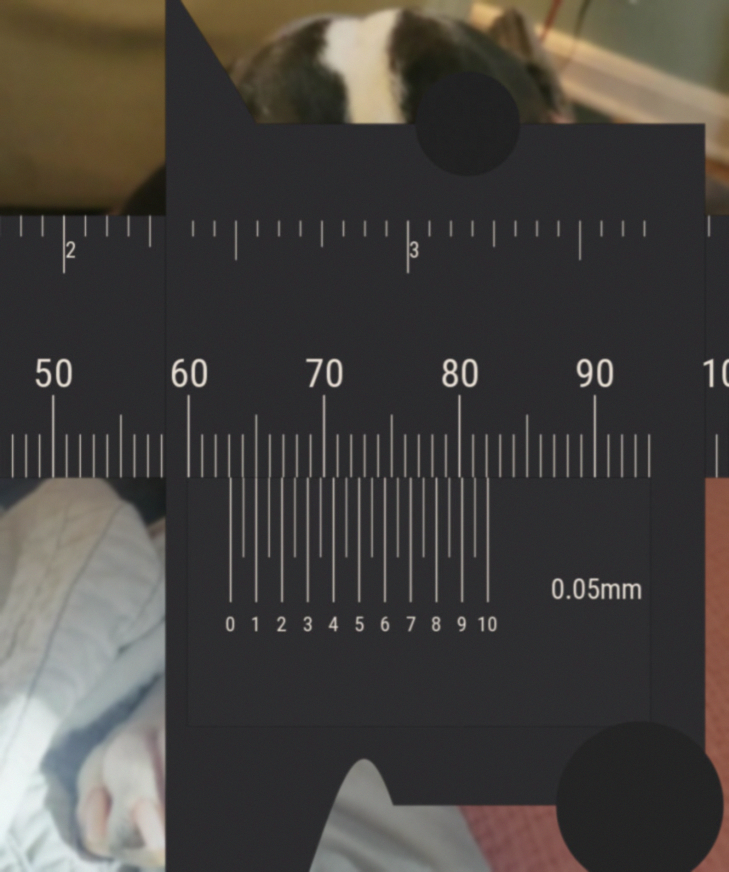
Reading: 63.1 mm
